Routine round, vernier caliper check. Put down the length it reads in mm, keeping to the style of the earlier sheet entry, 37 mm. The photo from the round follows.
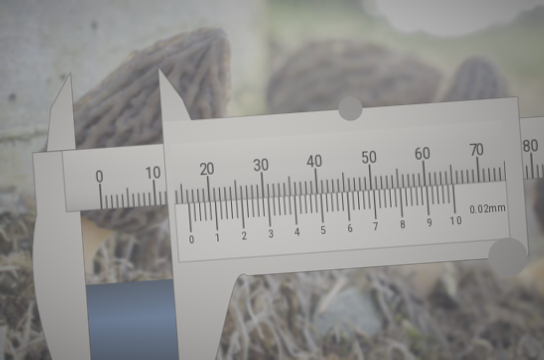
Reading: 16.2 mm
